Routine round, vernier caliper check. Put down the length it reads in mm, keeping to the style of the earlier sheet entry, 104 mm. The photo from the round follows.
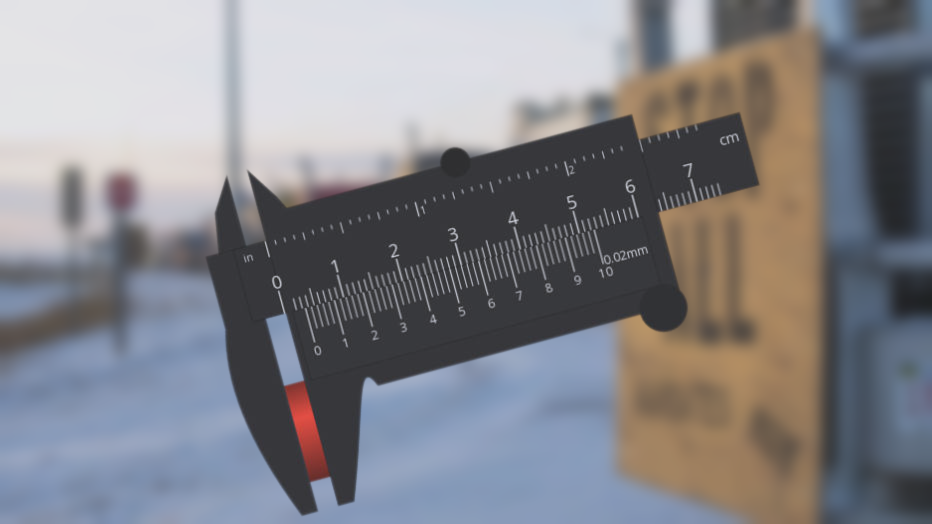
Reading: 3.5 mm
